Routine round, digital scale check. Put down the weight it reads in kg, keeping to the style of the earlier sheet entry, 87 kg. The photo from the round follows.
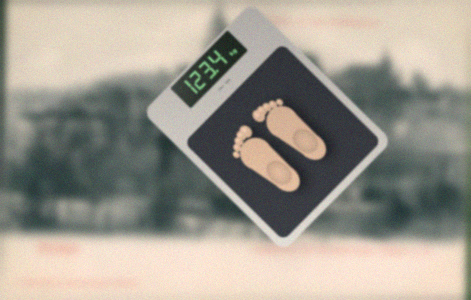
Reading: 123.4 kg
